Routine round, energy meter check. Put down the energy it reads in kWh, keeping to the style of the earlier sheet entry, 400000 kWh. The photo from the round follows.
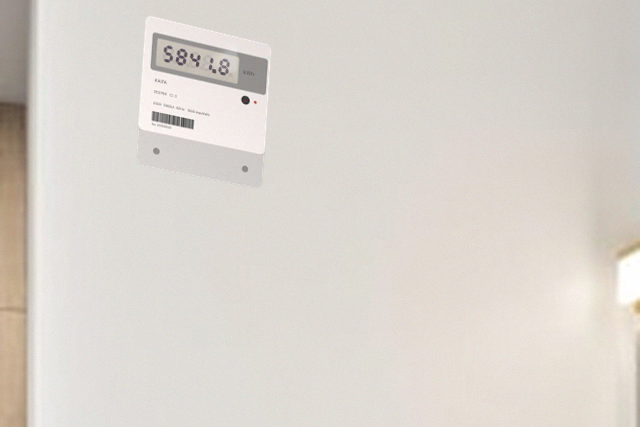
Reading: 5841.8 kWh
